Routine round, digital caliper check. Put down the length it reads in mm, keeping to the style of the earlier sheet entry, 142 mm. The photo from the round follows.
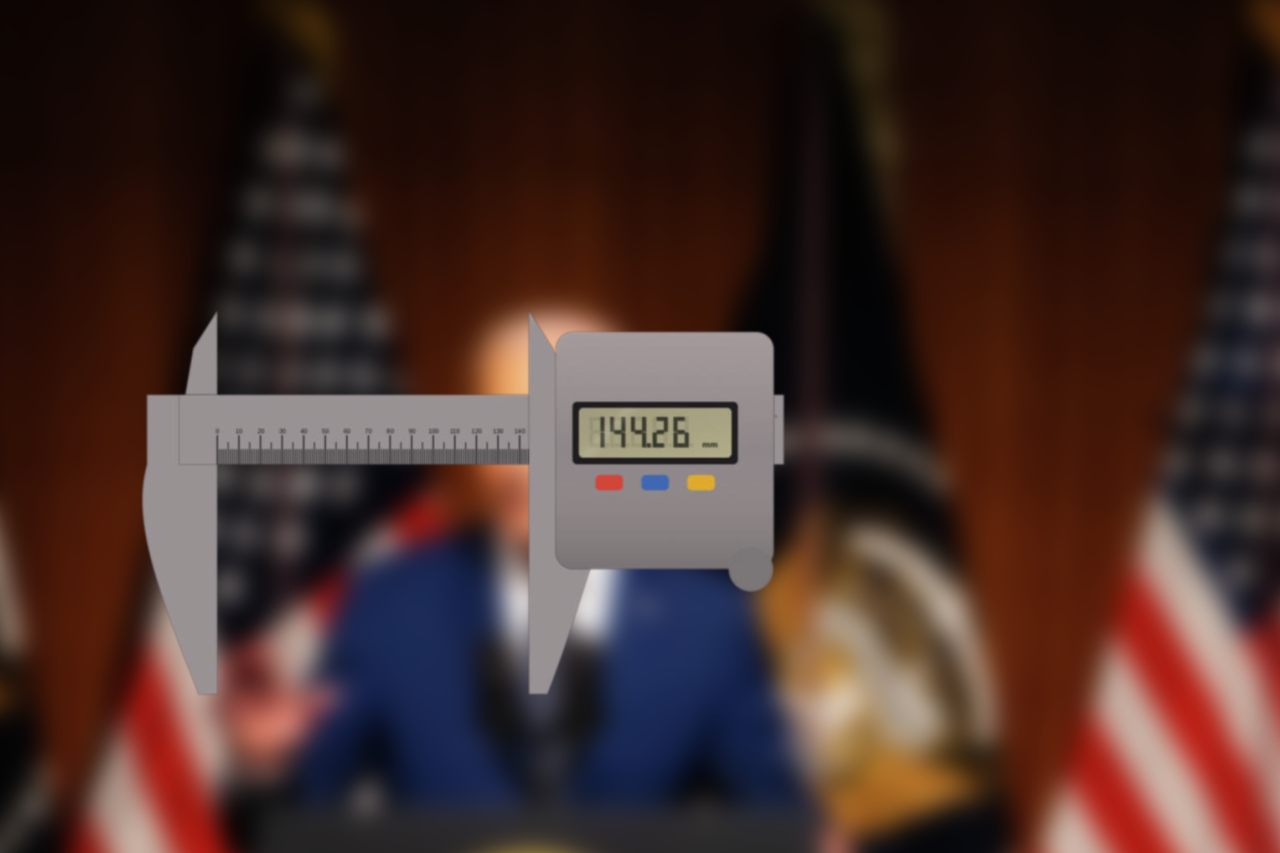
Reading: 144.26 mm
